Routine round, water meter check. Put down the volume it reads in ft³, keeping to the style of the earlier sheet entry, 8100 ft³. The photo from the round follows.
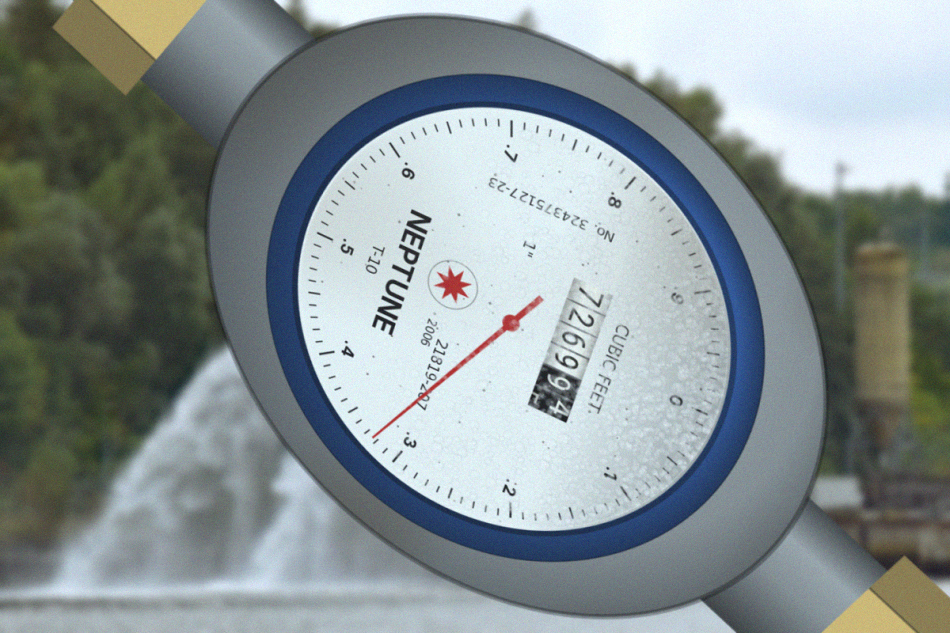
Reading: 726994.32 ft³
